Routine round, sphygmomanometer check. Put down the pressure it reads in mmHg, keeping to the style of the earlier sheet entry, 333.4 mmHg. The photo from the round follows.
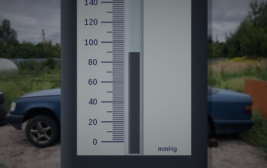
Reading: 90 mmHg
